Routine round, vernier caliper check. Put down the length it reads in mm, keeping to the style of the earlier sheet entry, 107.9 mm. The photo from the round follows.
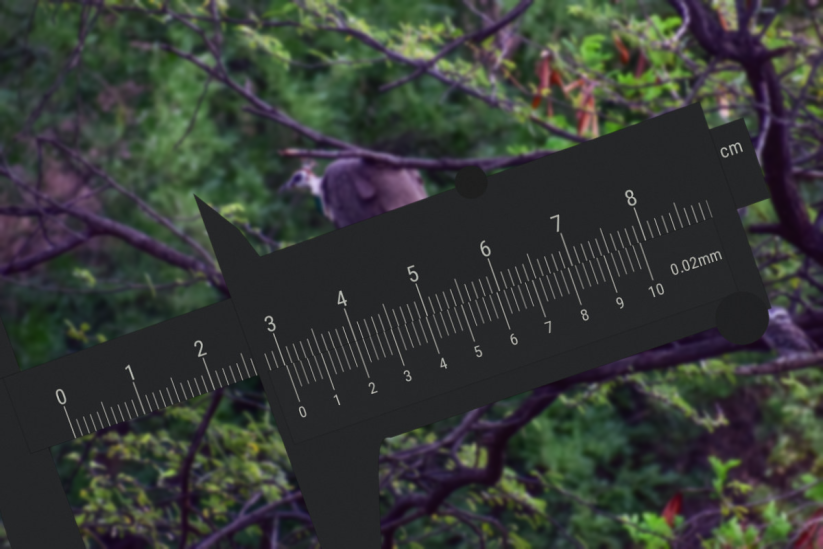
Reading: 30.2 mm
